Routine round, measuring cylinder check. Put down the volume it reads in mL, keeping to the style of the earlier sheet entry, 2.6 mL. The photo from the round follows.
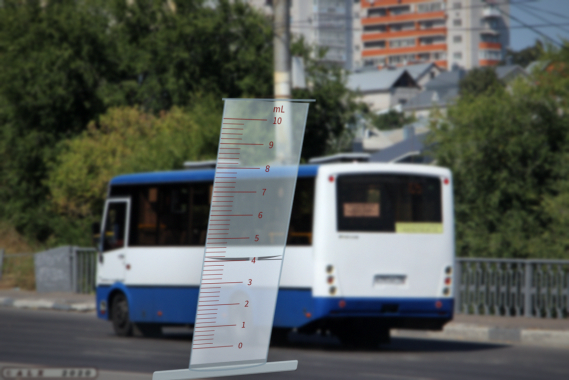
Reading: 4 mL
